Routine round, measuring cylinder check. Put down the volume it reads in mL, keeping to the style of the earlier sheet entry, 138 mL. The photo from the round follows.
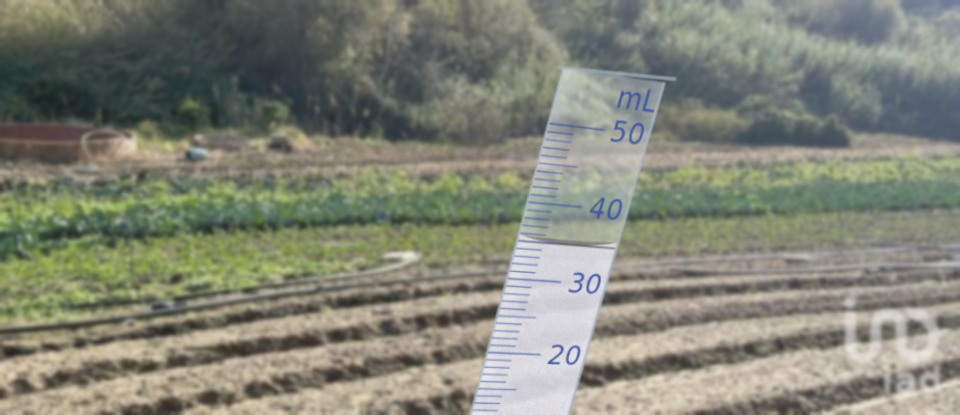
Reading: 35 mL
